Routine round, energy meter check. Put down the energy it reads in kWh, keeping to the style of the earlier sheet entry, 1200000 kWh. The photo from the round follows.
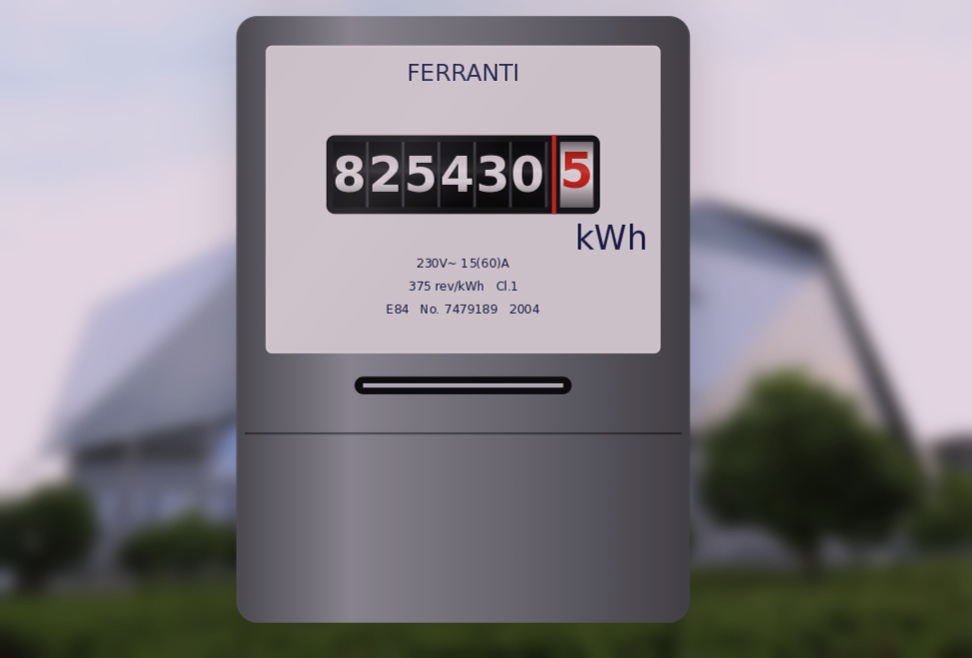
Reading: 825430.5 kWh
